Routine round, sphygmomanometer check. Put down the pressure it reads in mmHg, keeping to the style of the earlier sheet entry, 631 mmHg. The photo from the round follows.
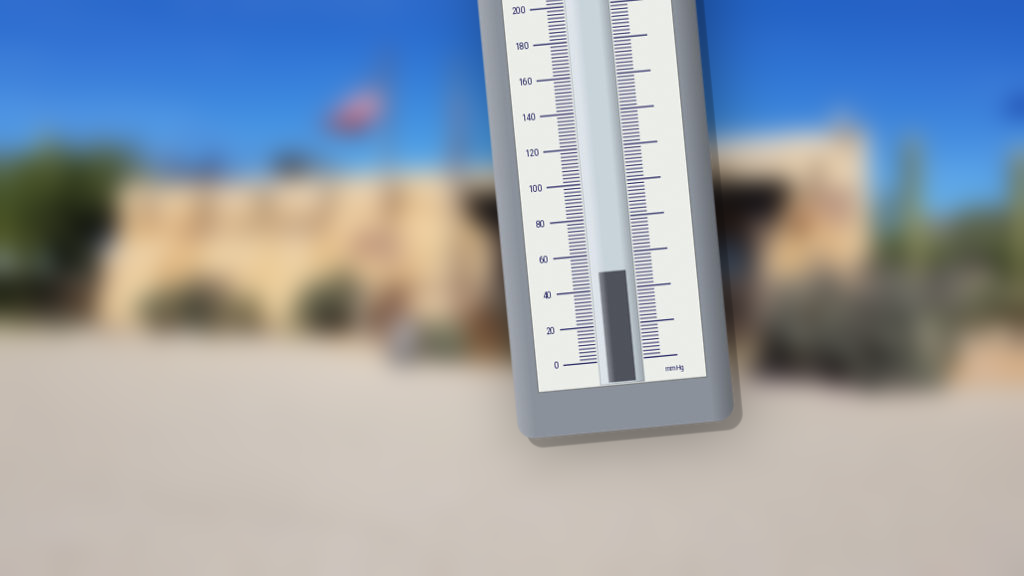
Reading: 50 mmHg
